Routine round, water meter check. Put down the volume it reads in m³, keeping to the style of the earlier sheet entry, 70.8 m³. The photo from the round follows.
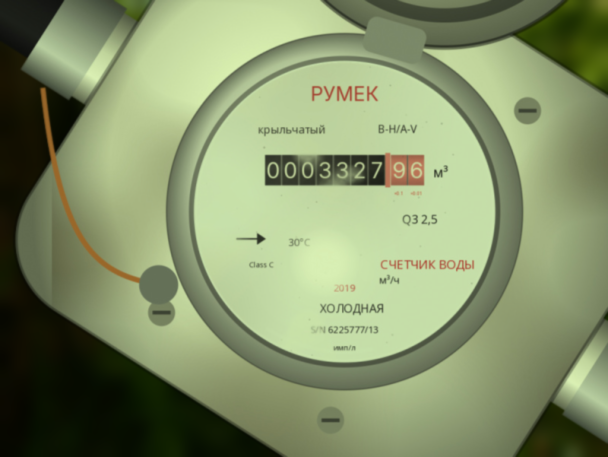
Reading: 3327.96 m³
